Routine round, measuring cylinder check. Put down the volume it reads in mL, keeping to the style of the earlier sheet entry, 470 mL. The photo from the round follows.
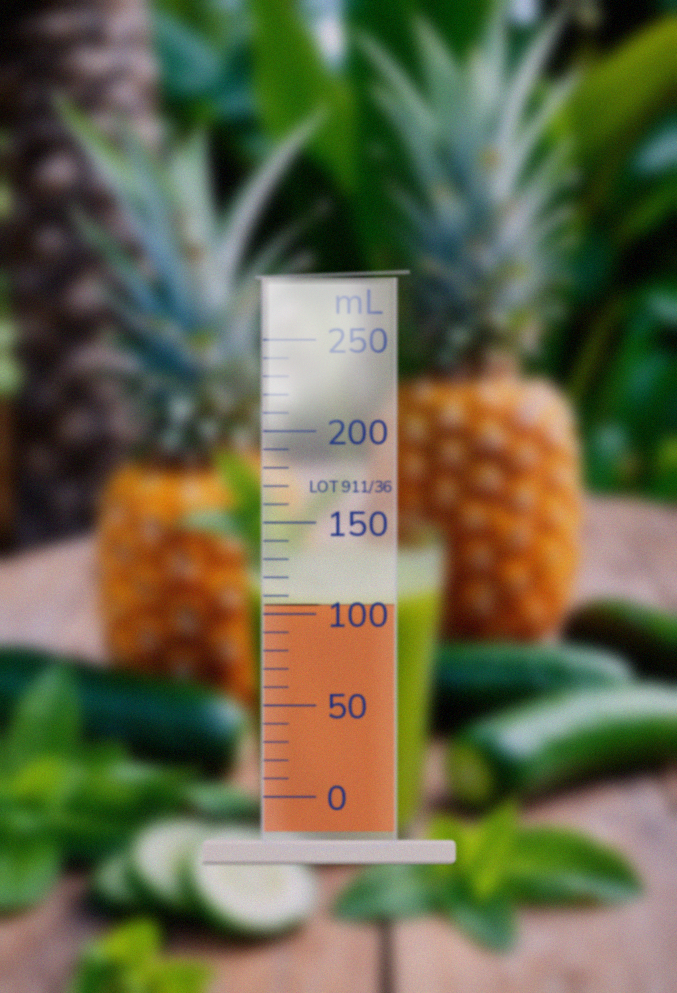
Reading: 105 mL
